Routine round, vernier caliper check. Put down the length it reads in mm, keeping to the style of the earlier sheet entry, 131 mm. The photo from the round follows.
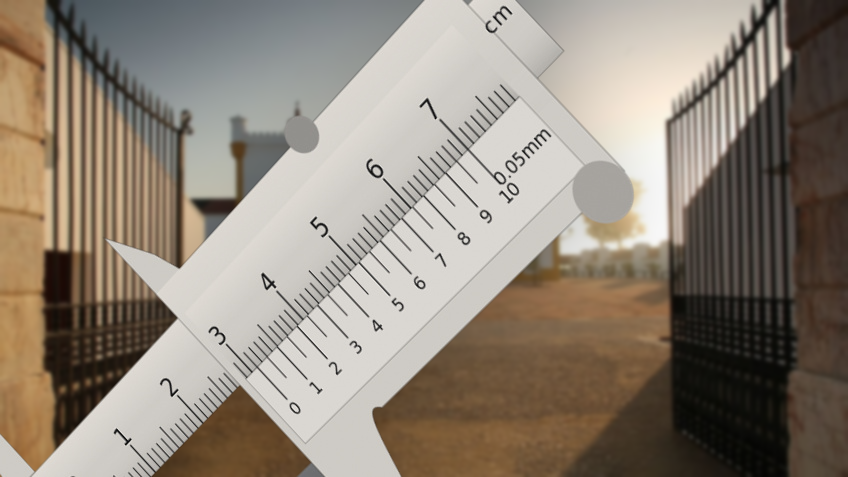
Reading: 31.0 mm
